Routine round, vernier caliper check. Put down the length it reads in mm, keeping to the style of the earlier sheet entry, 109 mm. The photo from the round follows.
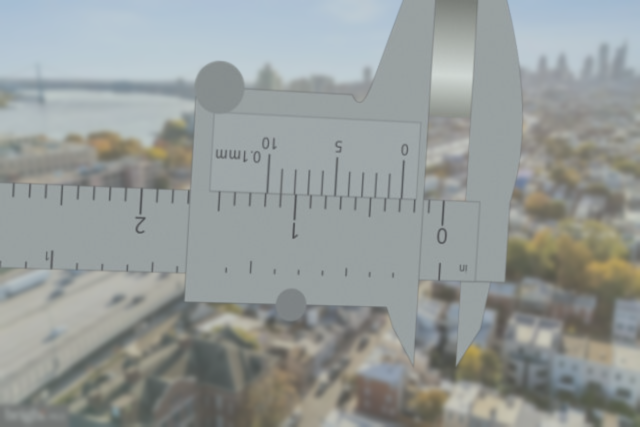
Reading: 2.9 mm
